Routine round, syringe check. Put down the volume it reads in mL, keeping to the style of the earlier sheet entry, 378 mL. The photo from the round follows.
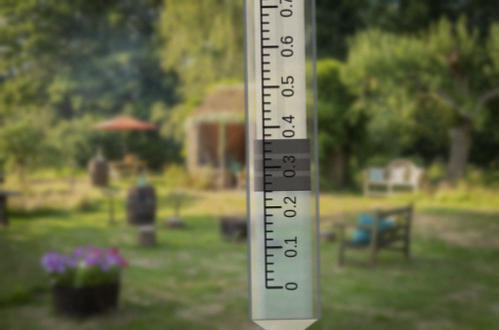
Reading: 0.24 mL
